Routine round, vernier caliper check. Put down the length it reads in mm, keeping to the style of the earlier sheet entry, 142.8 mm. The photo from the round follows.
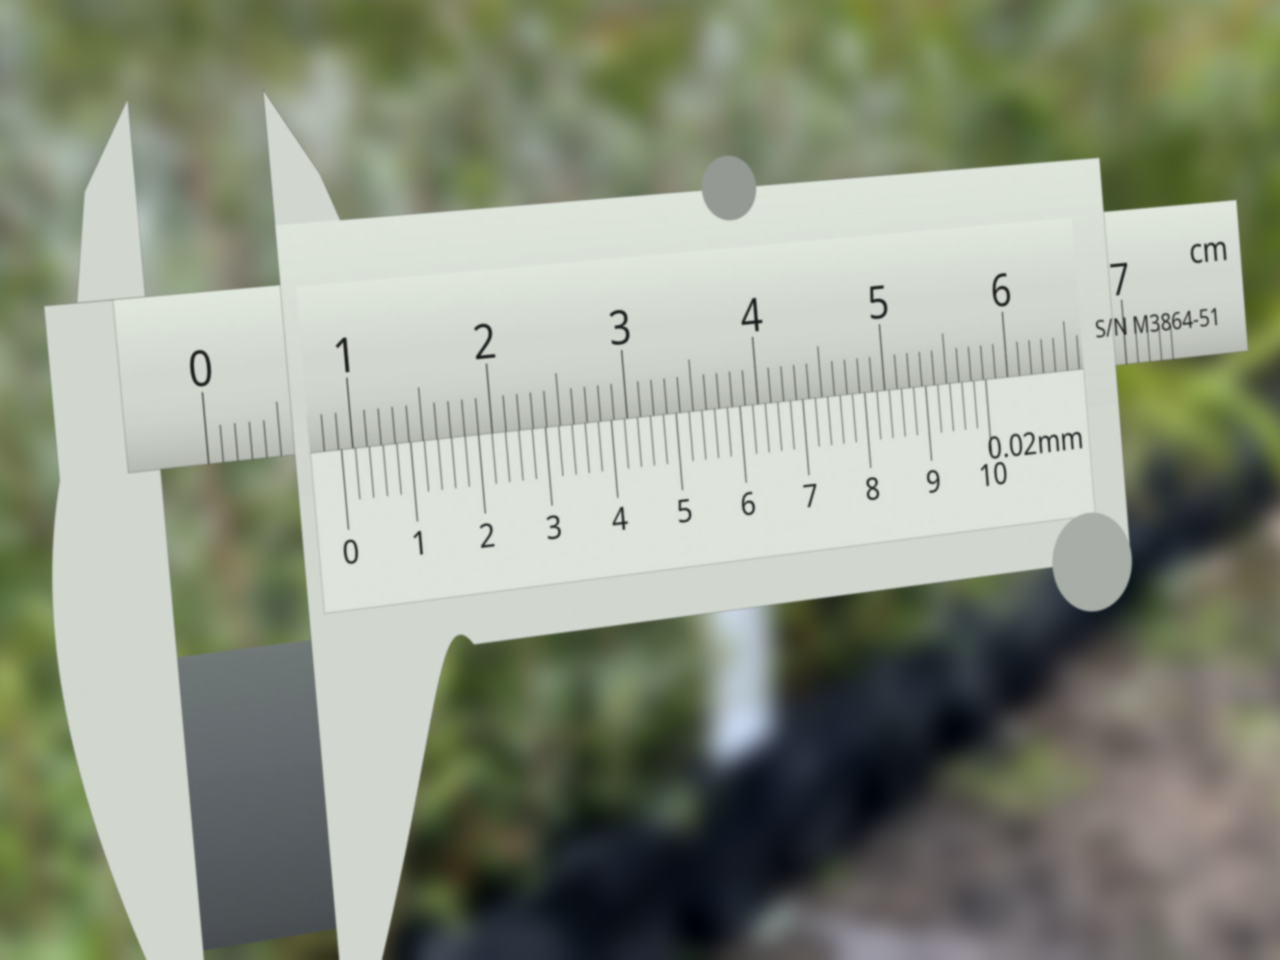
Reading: 9.2 mm
